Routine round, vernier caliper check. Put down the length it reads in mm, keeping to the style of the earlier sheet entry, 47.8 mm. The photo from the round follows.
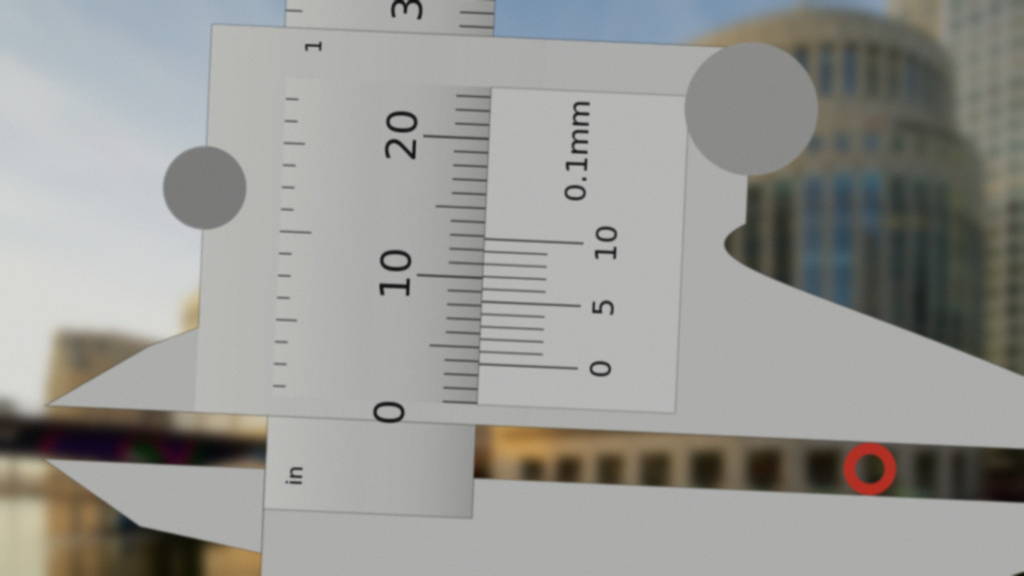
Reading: 3.8 mm
